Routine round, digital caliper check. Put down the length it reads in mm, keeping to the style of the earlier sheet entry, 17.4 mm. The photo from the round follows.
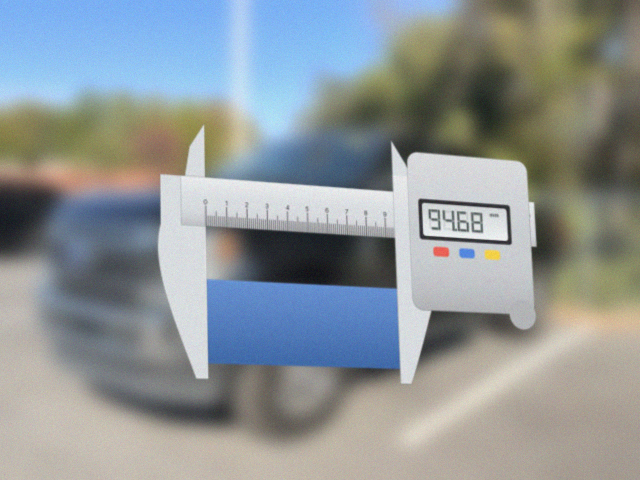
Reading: 94.68 mm
